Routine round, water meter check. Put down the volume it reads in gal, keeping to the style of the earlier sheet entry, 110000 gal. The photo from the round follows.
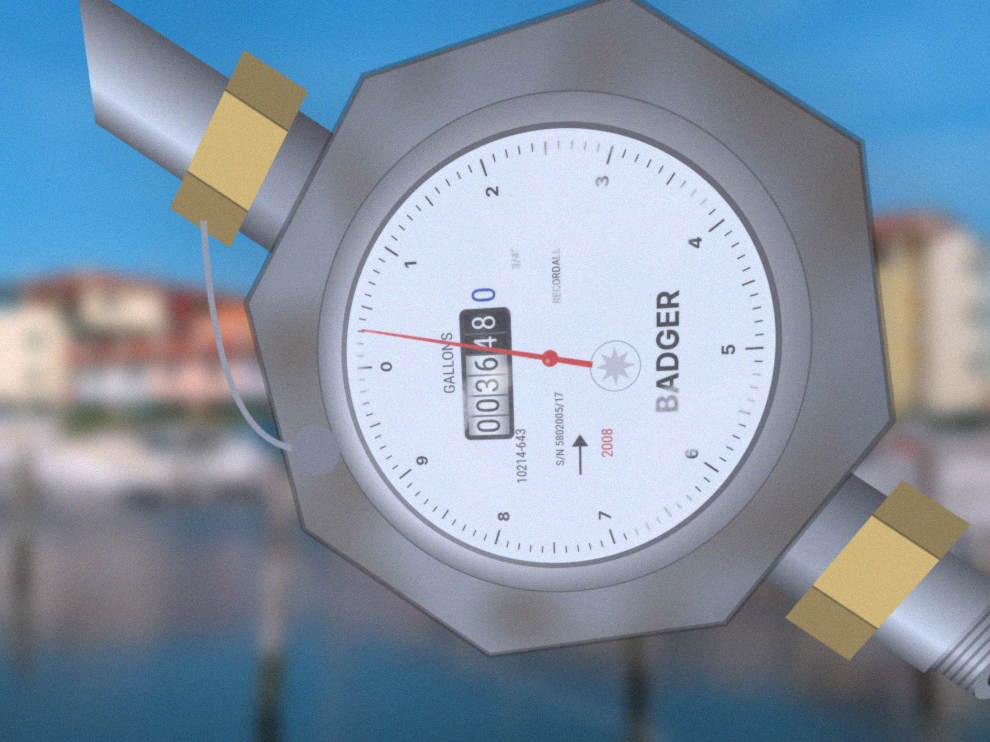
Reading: 36480.3 gal
